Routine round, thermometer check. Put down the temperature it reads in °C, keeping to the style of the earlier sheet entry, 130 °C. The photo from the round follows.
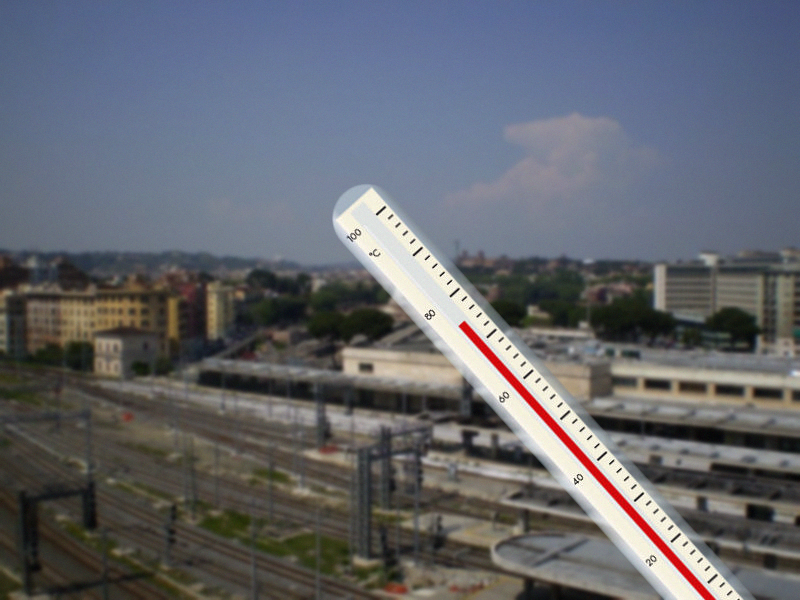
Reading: 75 °C
